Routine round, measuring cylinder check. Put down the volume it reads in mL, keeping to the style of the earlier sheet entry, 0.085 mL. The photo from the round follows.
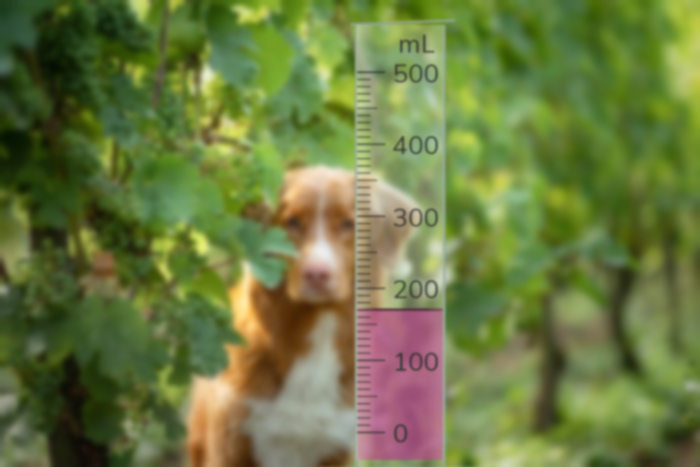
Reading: 170 mL
